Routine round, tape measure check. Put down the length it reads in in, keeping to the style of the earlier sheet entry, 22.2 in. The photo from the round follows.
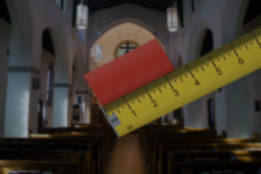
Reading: 3.5 in
